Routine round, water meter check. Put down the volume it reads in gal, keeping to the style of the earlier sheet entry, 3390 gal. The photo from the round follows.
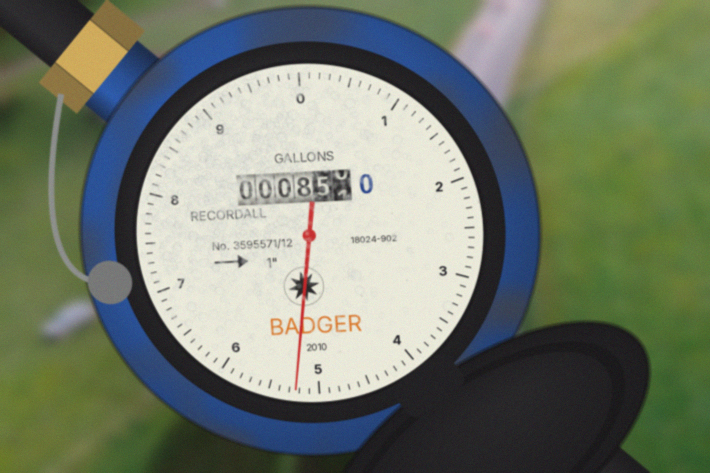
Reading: 8505.2 gal
